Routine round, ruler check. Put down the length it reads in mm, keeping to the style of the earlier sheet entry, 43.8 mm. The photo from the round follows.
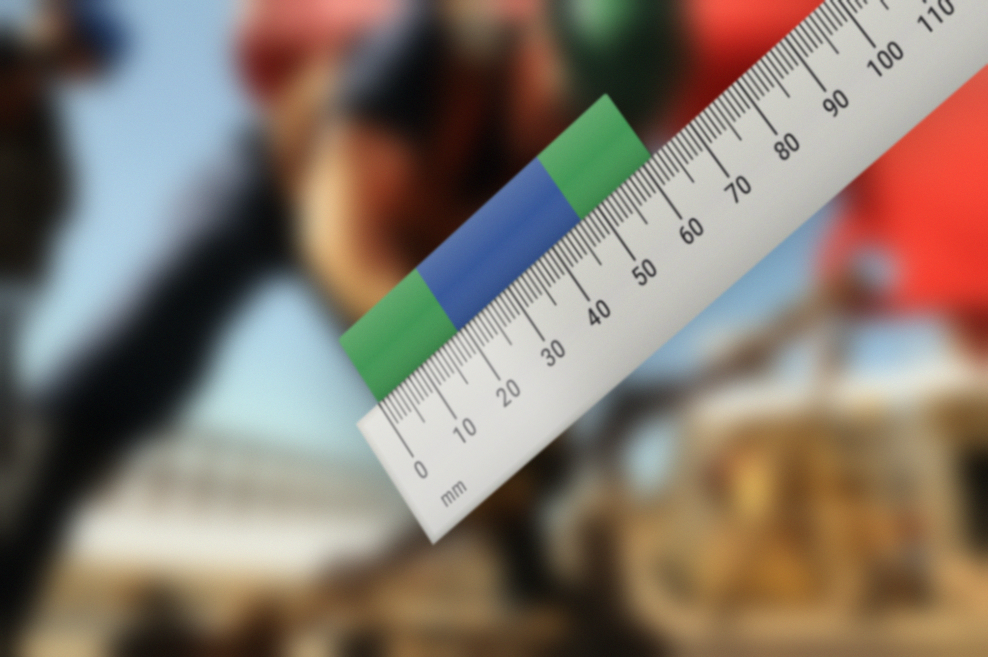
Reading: 62 mm
